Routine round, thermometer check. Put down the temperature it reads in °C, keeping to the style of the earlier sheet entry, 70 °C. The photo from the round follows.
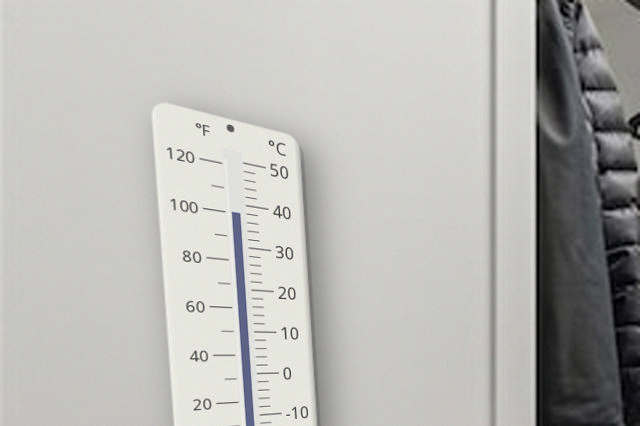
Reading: 38 °C
